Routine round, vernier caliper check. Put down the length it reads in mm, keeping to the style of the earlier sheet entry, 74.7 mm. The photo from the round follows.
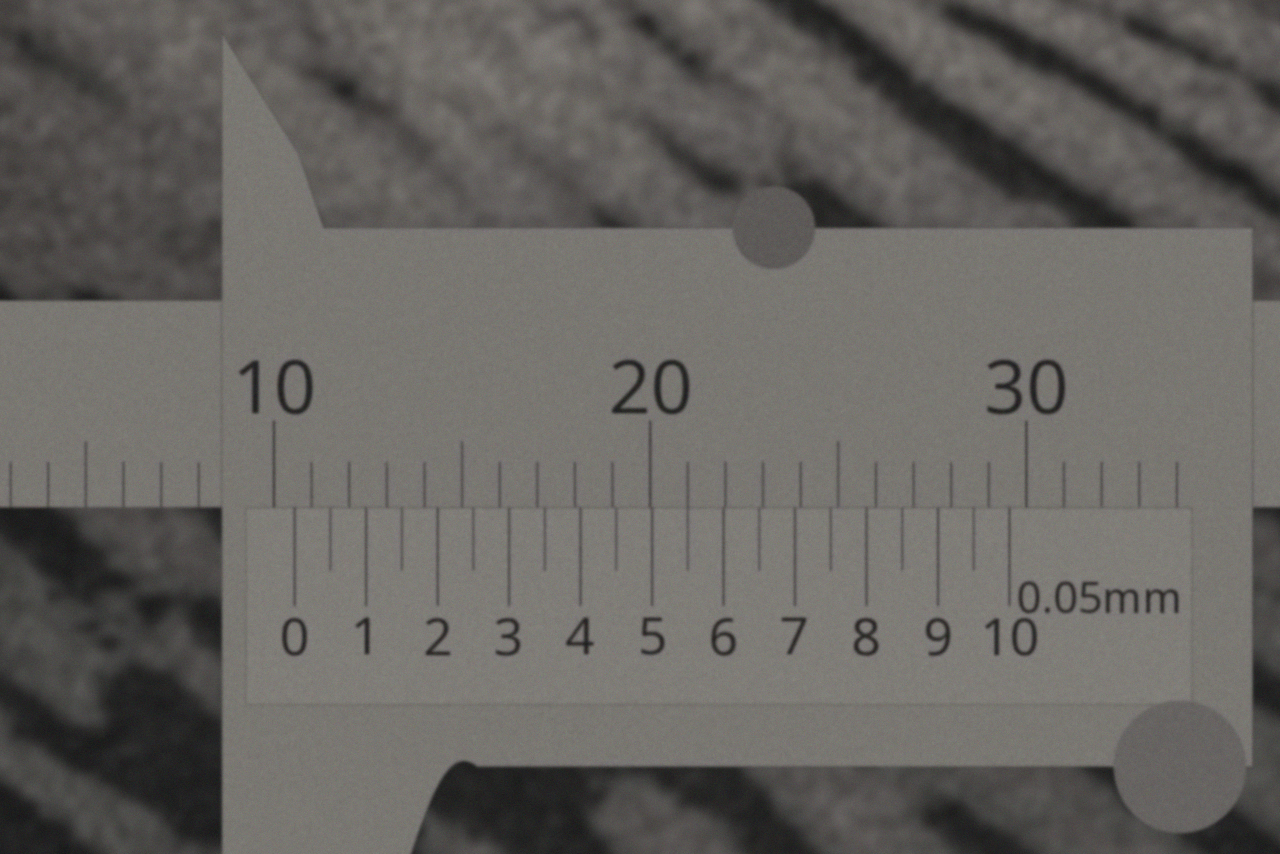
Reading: 10.55 mm
